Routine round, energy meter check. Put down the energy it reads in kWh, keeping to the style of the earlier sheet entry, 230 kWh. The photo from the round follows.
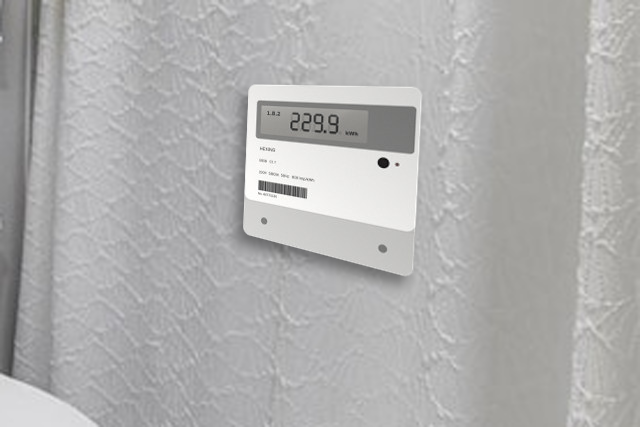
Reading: 229.9 kWh
